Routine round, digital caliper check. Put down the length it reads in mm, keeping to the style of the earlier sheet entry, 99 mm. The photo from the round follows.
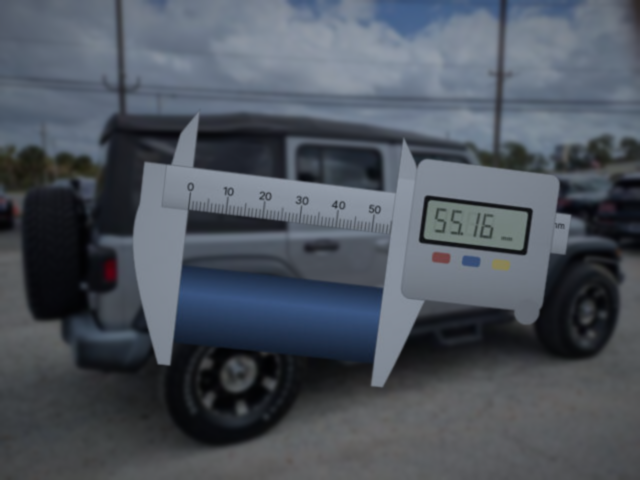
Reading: 55.16 mm
